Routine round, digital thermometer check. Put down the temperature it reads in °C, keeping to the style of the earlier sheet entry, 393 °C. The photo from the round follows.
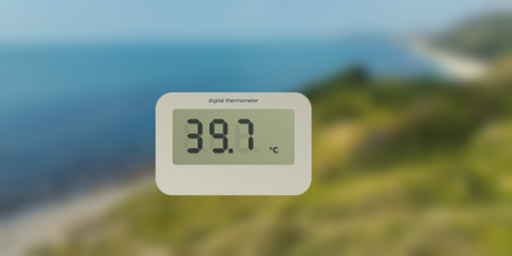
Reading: 39.7 °C
